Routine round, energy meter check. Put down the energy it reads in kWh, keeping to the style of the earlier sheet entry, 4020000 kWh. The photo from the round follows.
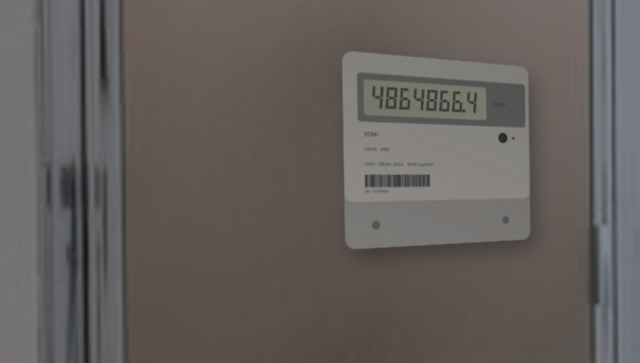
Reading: 4864866.4 kWh
